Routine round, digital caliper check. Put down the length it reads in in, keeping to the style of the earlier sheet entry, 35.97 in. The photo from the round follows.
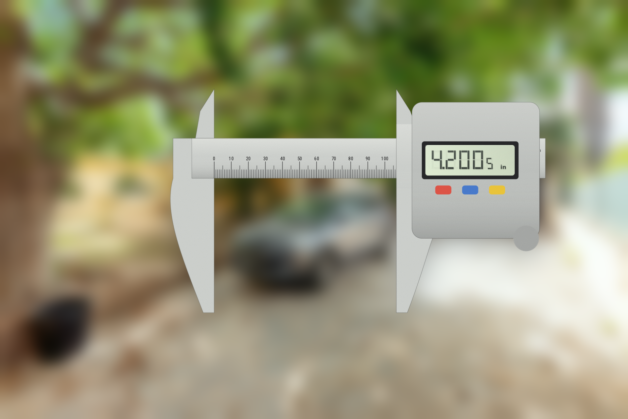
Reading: 4.2005 in
